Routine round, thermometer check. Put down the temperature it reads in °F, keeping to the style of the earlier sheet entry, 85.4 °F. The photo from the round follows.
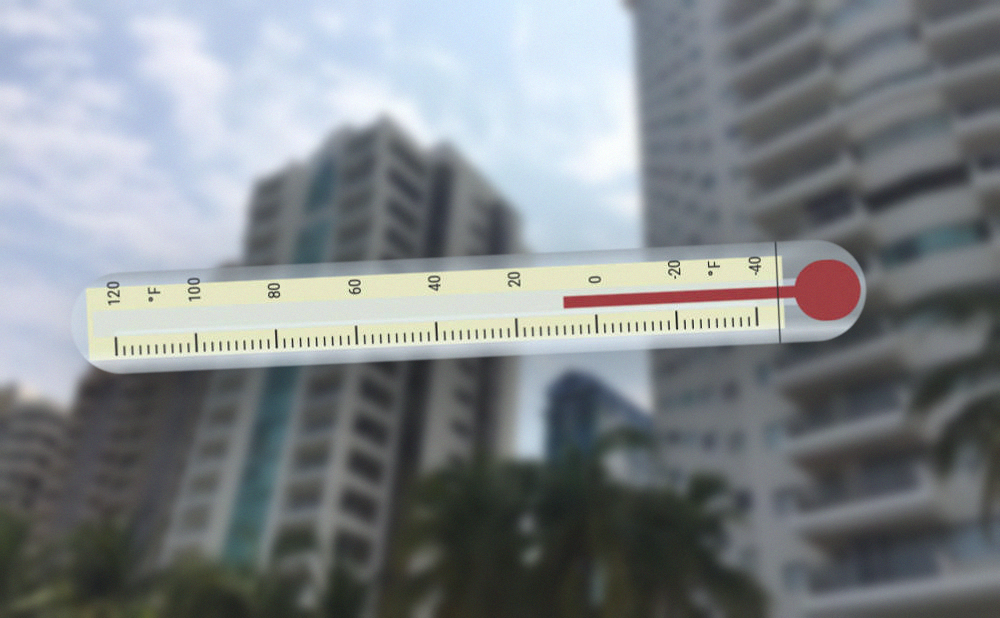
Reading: 8 °F
